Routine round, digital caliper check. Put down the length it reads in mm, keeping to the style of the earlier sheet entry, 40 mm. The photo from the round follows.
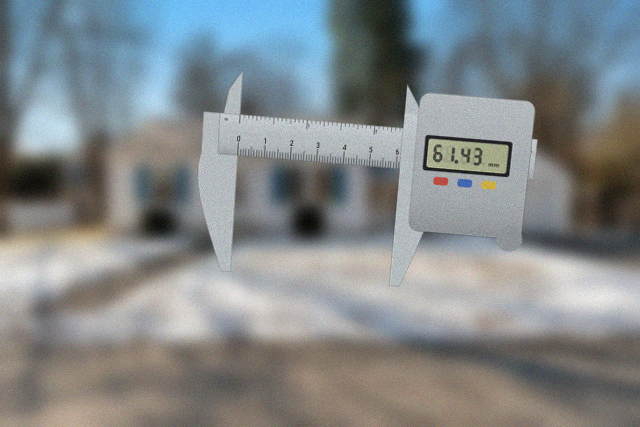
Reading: 61.43 mm
